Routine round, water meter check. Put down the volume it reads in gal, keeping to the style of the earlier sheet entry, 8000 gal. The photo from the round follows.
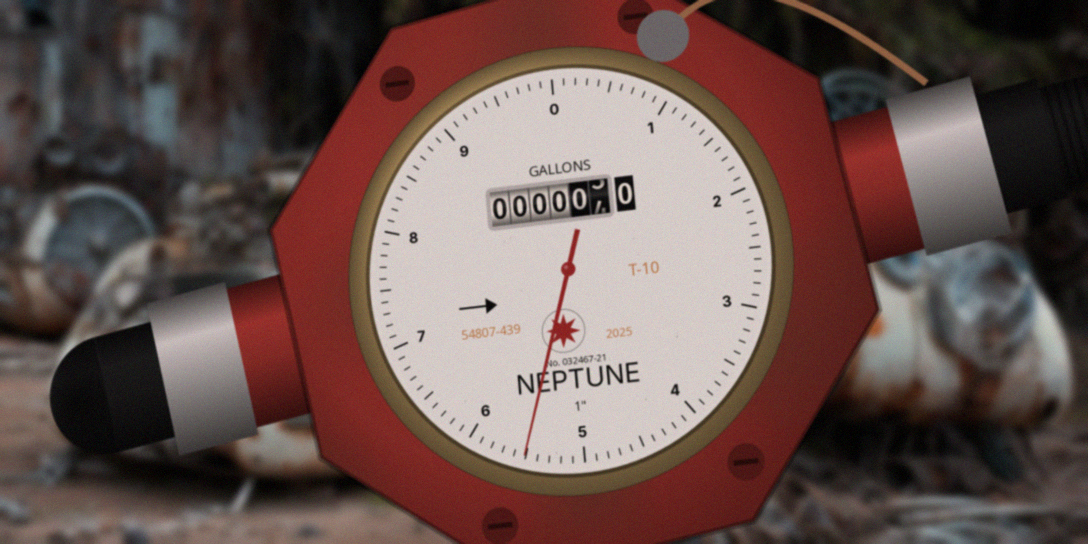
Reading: 35.5 gal
